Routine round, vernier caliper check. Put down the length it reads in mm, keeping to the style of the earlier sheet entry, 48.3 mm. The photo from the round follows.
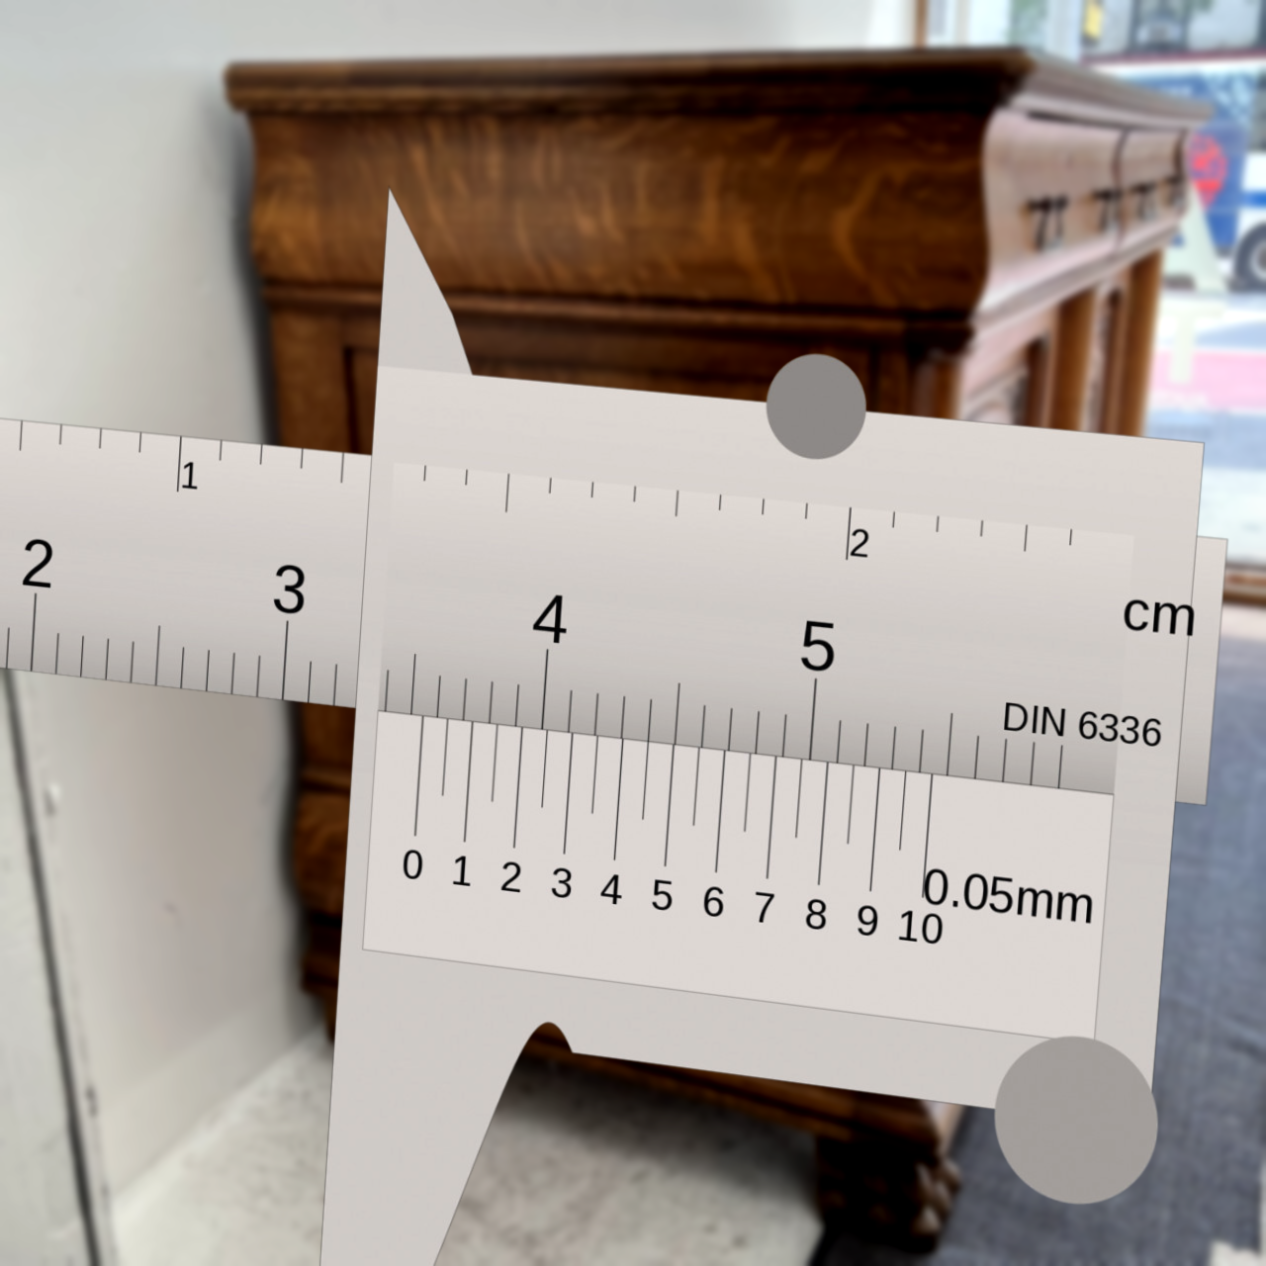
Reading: 35.45 mm
